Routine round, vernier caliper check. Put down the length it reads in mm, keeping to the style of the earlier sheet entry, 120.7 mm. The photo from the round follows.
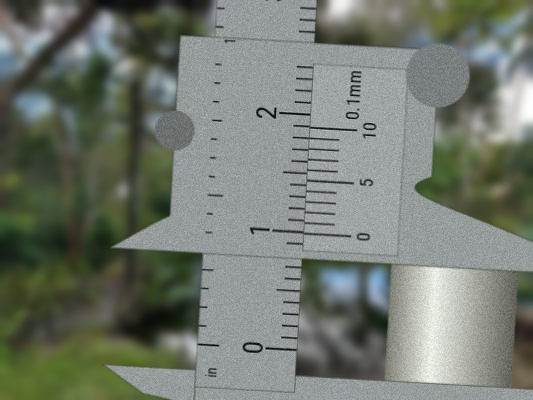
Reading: 9.9 mm
